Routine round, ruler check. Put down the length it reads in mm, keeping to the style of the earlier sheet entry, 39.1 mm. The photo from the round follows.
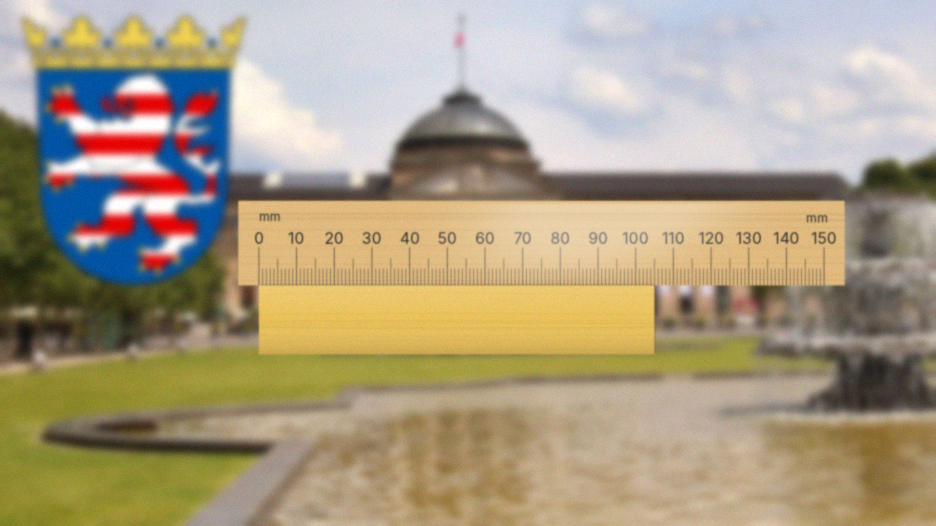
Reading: 105 mm
